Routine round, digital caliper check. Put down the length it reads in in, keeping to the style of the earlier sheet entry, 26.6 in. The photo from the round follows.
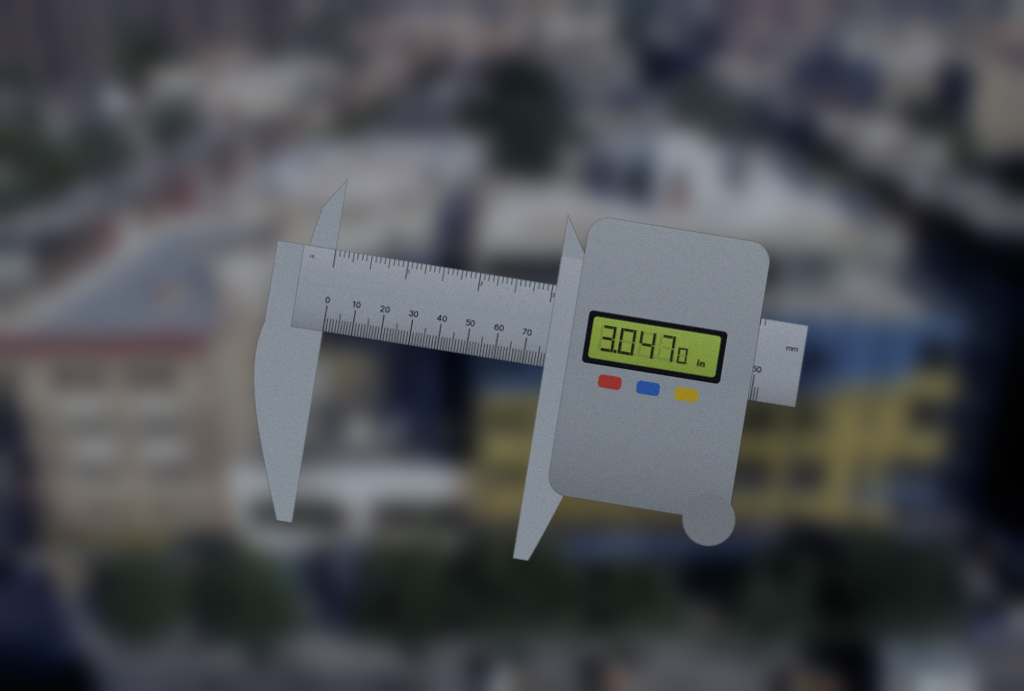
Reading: 3.0470 in
